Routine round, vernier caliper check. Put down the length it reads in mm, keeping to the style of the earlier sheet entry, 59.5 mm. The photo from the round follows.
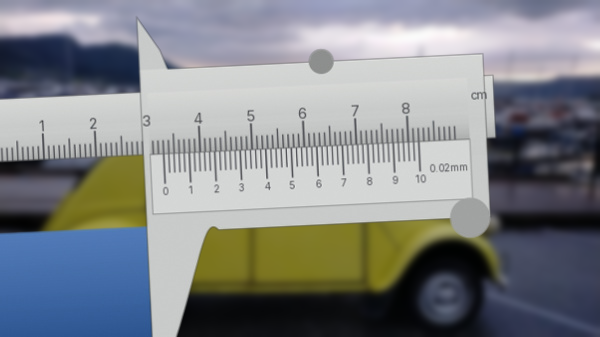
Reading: 33.0 mm
